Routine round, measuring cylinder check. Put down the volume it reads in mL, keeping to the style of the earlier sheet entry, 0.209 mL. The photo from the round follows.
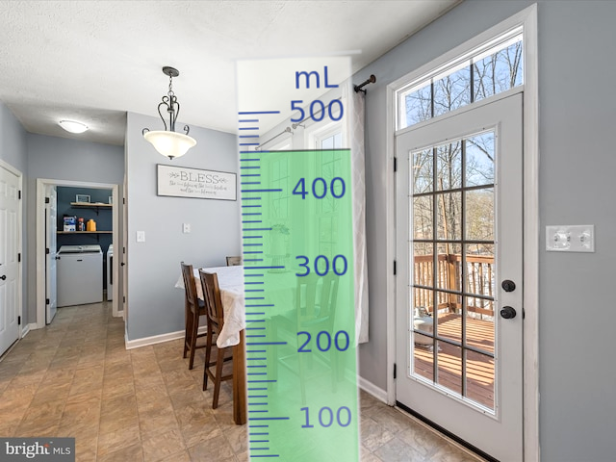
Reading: 450 mL
